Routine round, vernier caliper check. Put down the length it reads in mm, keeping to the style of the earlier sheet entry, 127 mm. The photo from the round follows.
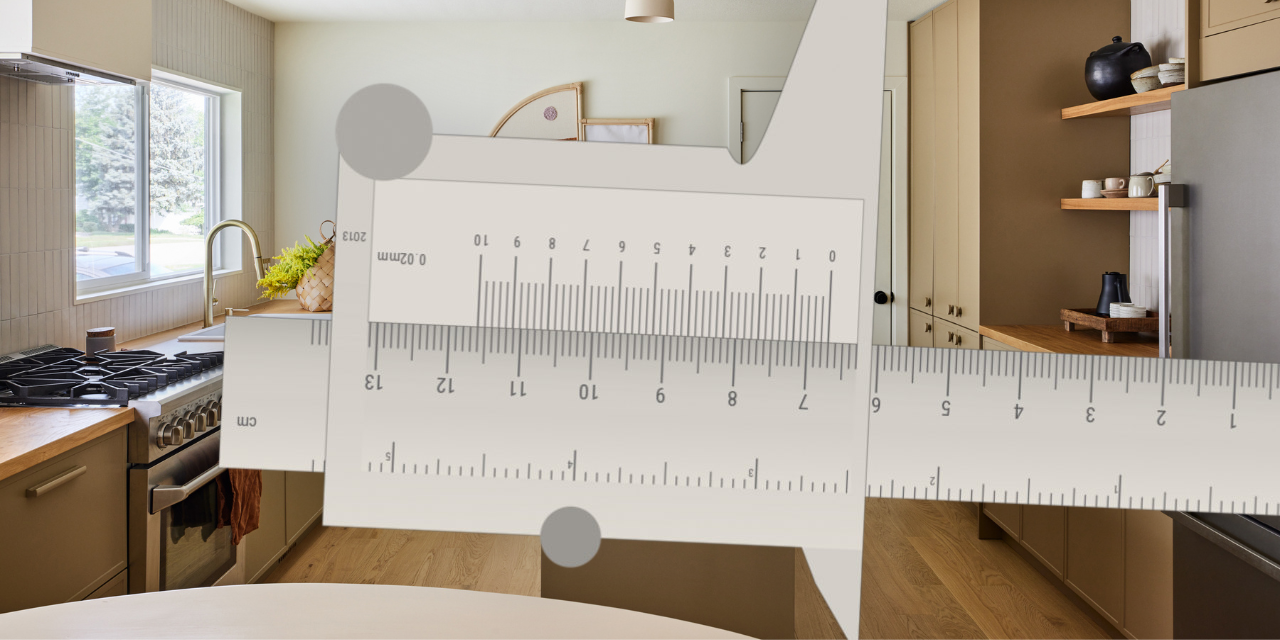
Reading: 67.0 mm
